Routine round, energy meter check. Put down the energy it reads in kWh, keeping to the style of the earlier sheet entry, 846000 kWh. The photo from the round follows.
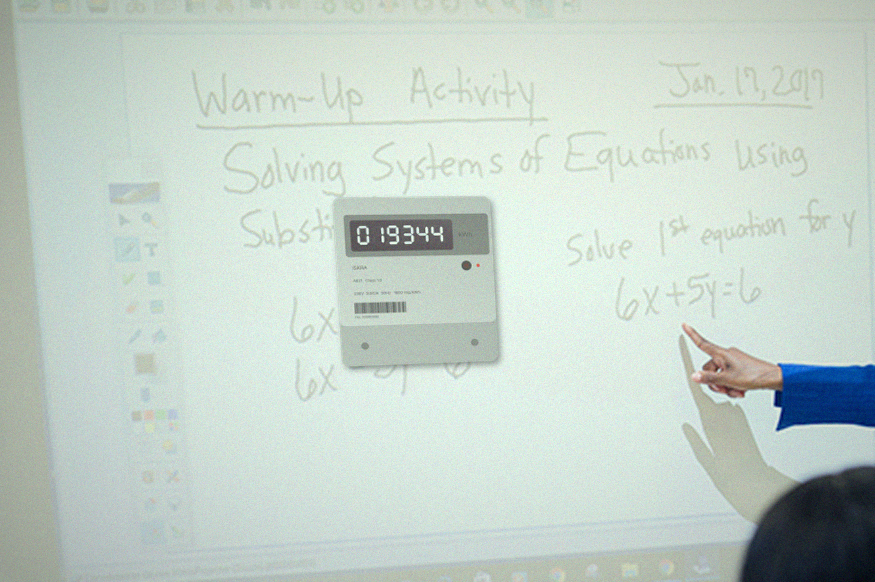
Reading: 19344 kWh
